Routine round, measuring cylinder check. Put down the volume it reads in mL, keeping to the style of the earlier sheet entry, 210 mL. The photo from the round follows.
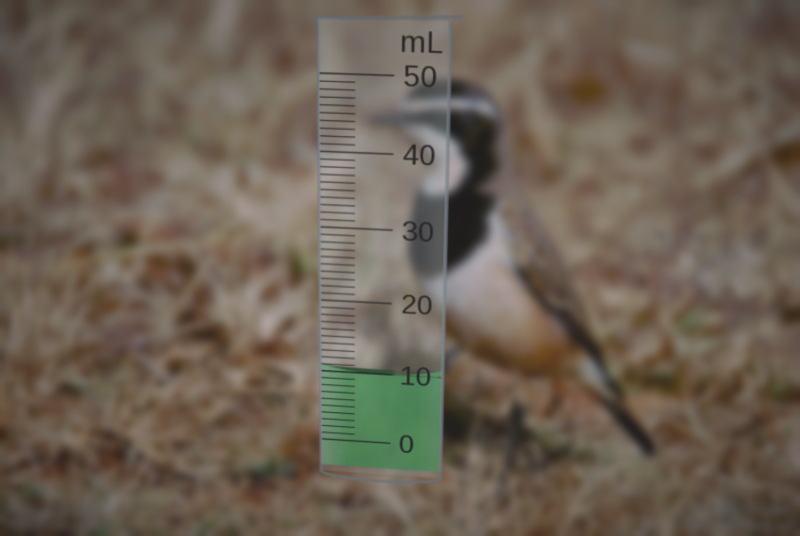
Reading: 10 mL
